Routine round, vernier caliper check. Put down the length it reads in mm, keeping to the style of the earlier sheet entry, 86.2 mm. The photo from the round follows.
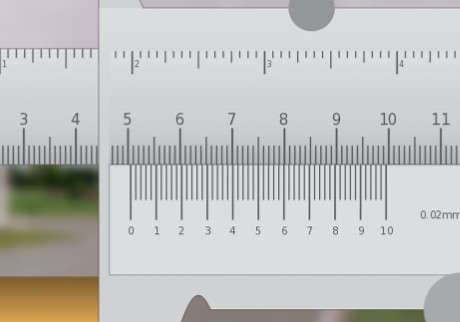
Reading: 50.5 mm
